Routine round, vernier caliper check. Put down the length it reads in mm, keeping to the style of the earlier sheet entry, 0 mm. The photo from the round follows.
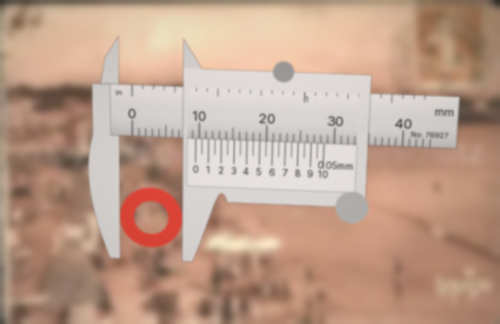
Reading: 9.5 mm
